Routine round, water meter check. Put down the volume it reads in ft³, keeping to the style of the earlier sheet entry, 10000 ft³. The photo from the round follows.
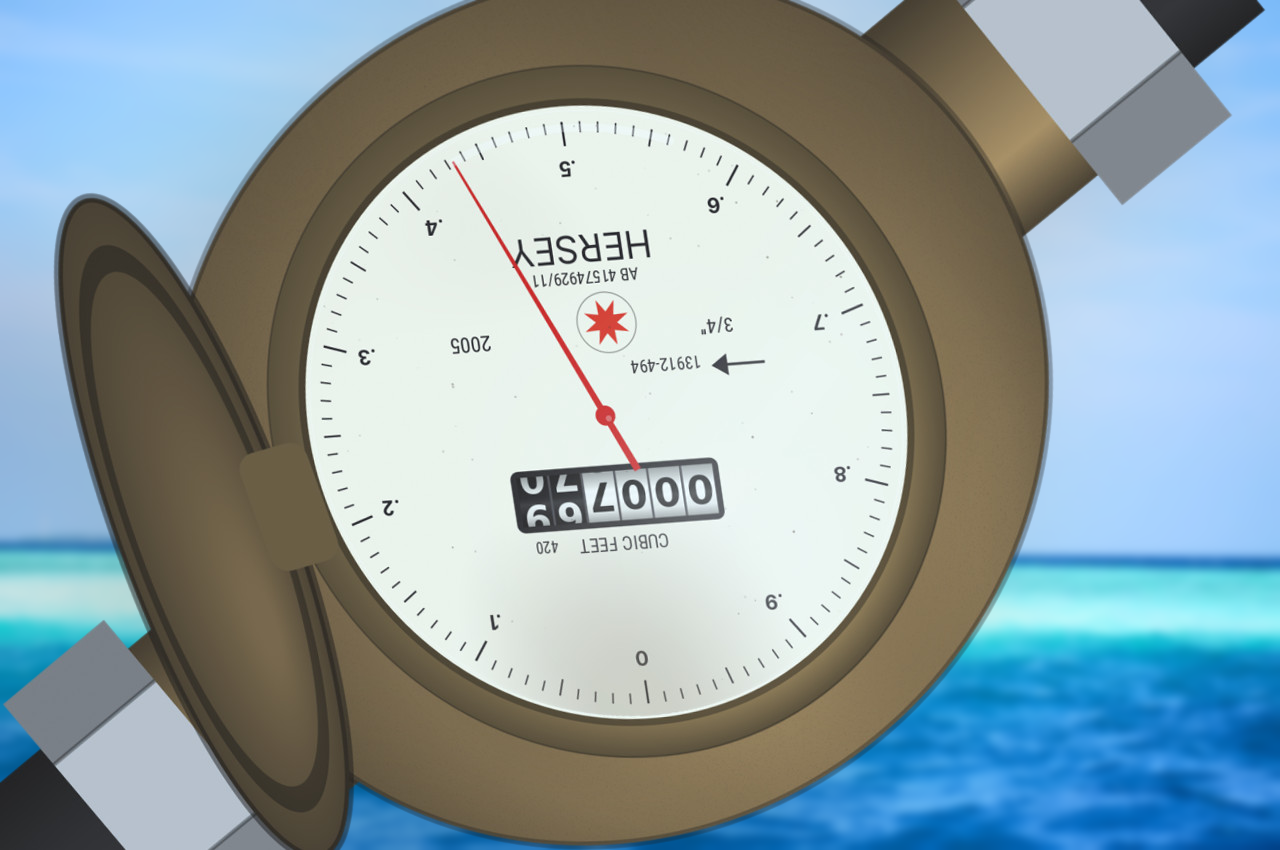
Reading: 769.43 ft³
